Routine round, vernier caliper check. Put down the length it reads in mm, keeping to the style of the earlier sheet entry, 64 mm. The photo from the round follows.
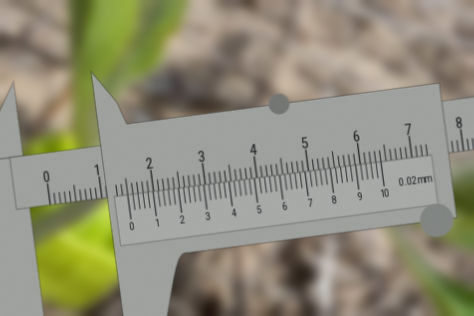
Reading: 15.0 mm
